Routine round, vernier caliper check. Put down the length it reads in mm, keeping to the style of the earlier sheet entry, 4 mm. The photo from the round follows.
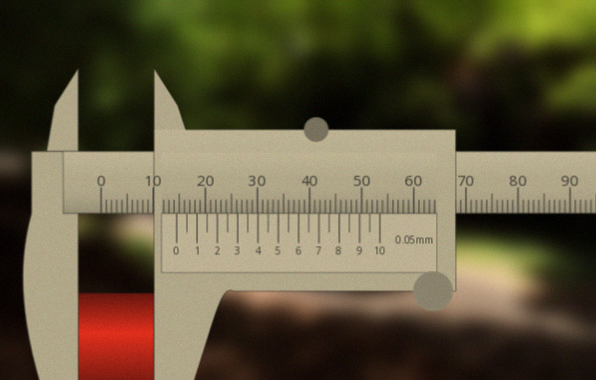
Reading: 14.5 mm
